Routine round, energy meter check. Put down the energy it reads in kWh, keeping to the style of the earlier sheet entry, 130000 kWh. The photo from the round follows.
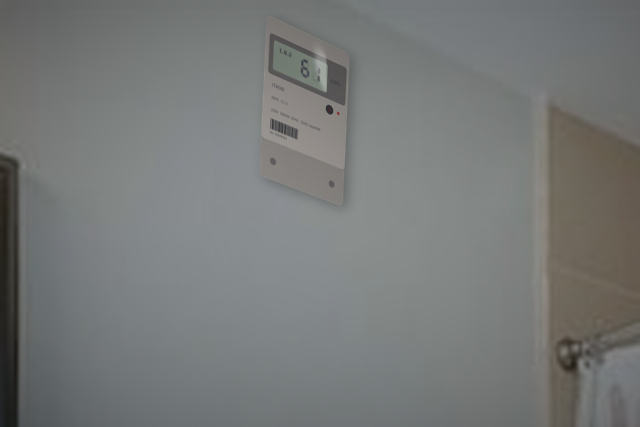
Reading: 61 kWh
